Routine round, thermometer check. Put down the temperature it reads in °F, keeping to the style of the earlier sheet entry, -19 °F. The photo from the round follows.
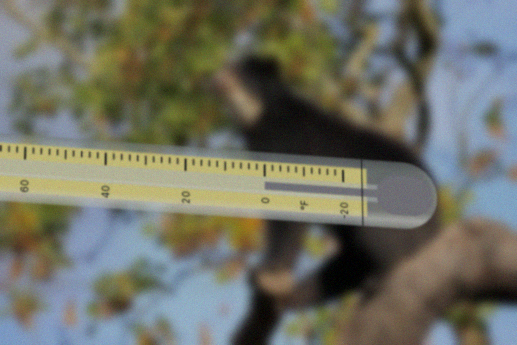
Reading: 0 °F
